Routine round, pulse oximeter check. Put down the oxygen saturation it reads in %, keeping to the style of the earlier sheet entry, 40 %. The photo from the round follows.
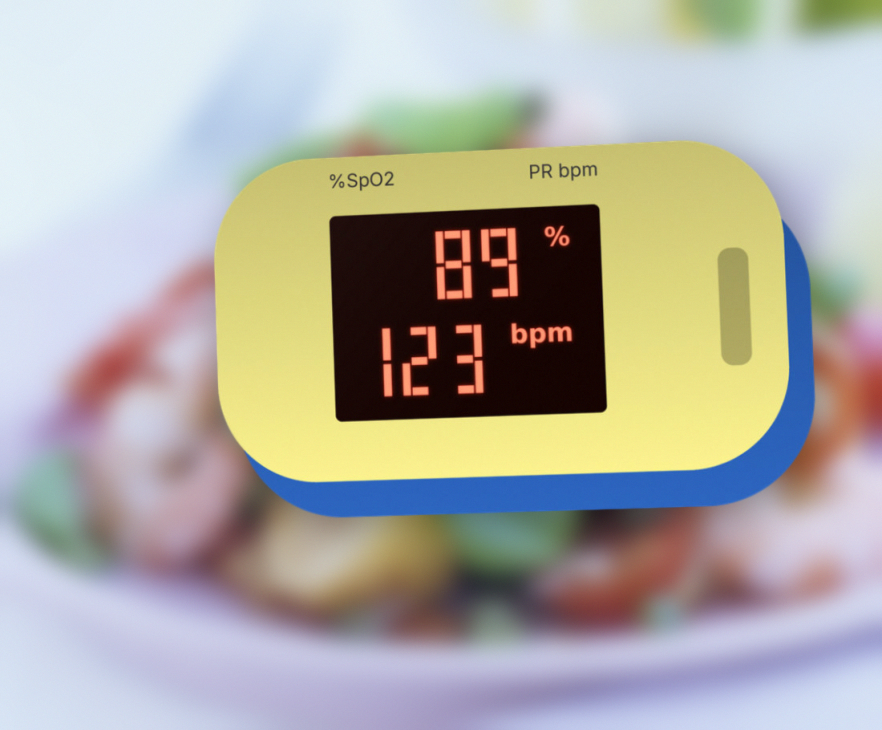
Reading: 89 %
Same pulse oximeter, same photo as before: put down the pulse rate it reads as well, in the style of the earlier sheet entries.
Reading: 123 bpm
